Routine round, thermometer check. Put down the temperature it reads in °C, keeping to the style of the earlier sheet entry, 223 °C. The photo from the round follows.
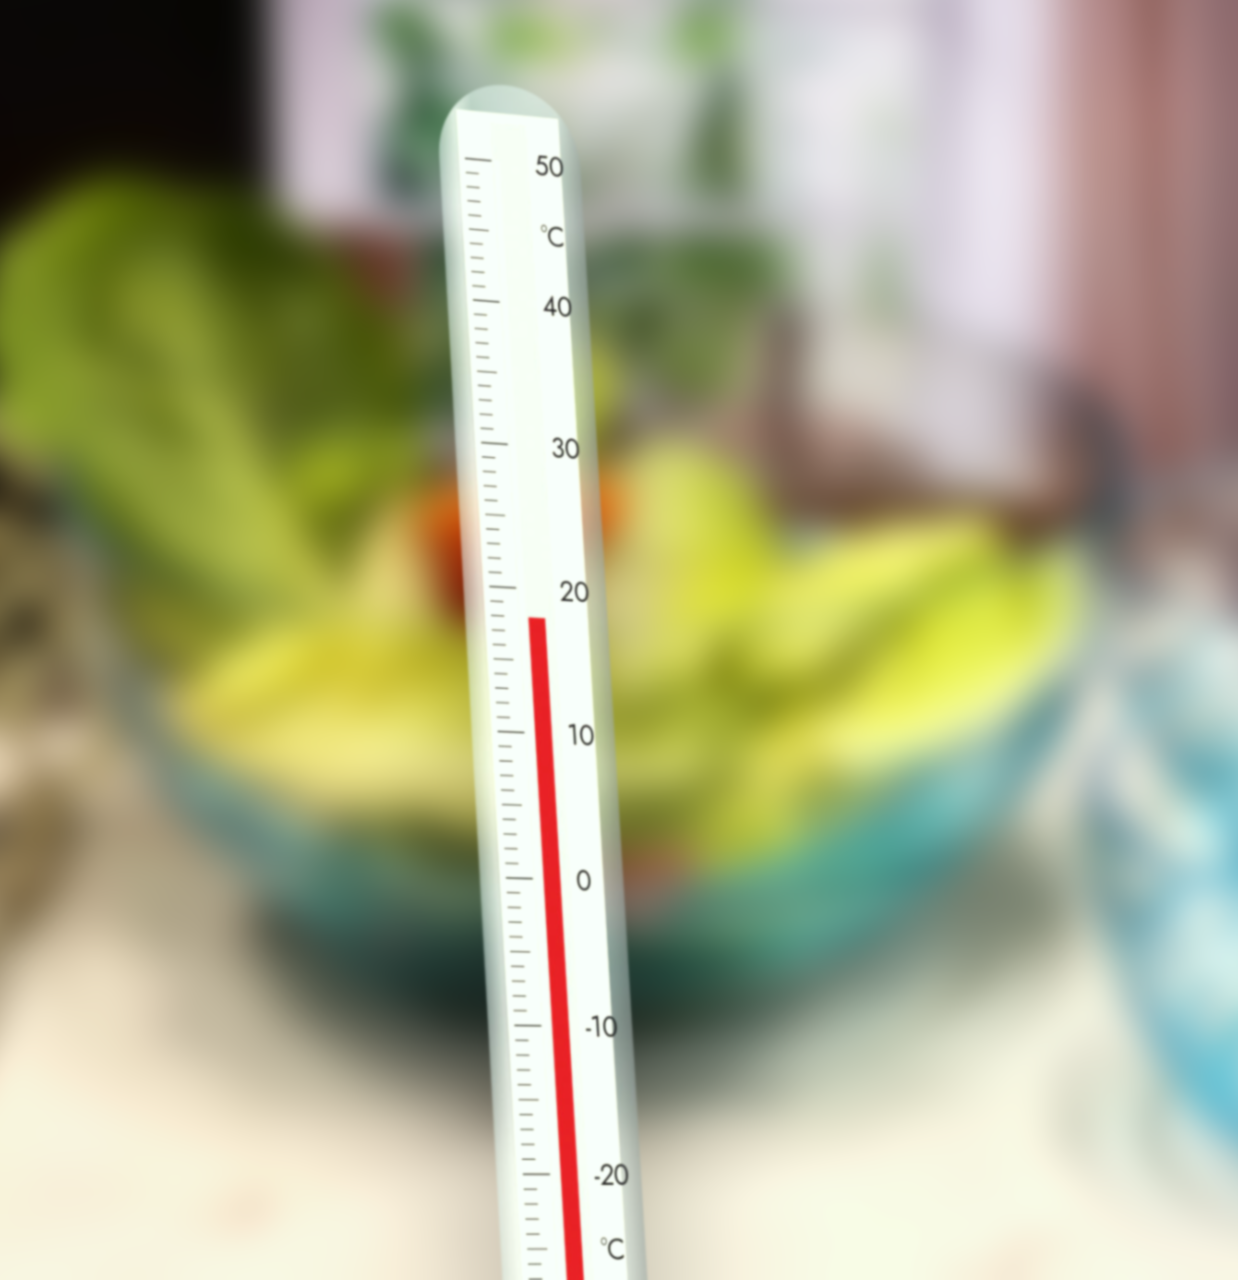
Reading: 18 °C
